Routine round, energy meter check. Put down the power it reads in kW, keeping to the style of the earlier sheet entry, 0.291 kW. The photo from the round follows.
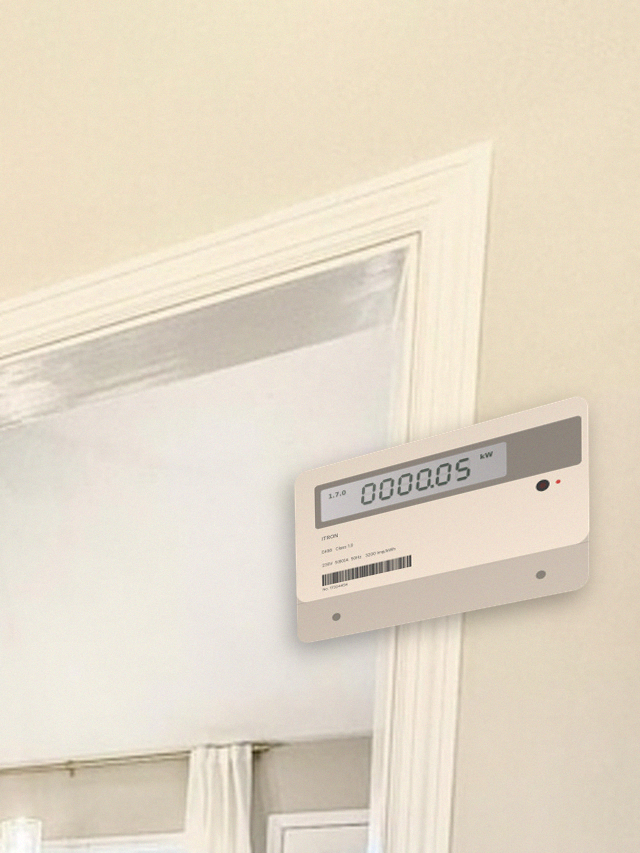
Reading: 0.05 kW
